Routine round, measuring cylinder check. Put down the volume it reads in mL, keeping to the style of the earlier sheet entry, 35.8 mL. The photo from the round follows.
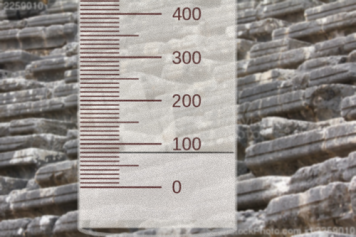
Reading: 80 mL
